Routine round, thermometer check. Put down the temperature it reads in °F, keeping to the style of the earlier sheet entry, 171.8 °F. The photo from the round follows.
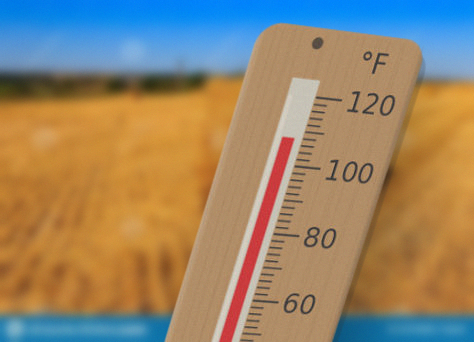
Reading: 108 °F
